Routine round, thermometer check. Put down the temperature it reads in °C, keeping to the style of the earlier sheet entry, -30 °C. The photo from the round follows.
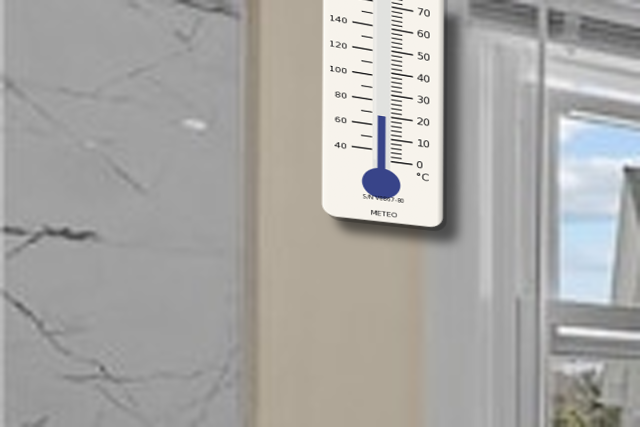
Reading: 20 °C
